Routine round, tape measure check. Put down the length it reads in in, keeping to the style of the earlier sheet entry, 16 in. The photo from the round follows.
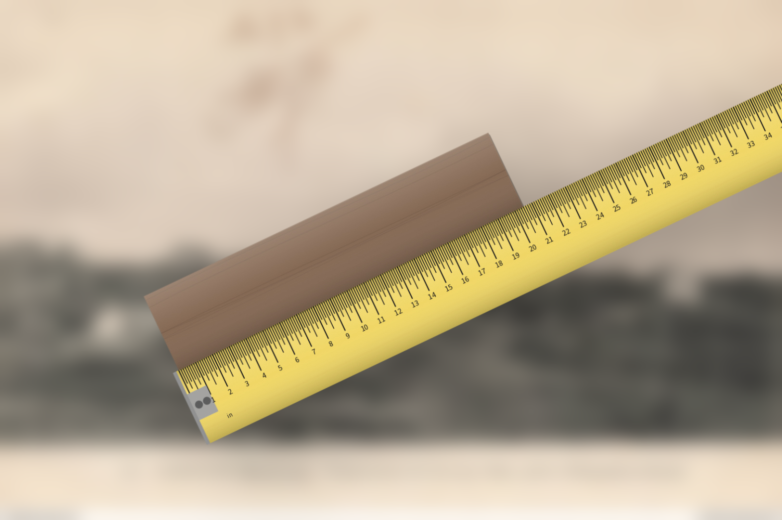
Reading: 20.5 in
